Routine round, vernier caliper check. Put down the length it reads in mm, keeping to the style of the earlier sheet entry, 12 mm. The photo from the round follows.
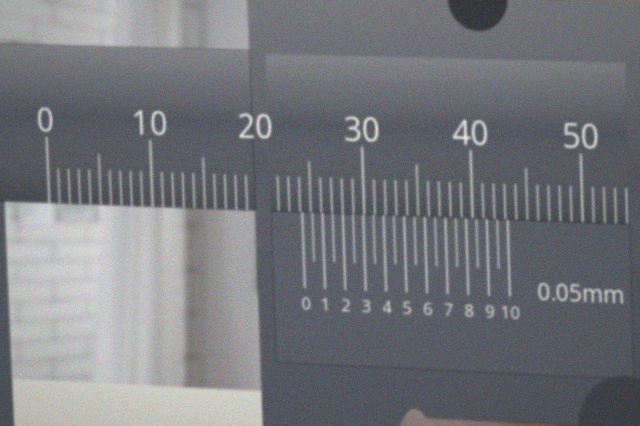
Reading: 24.2 mm
